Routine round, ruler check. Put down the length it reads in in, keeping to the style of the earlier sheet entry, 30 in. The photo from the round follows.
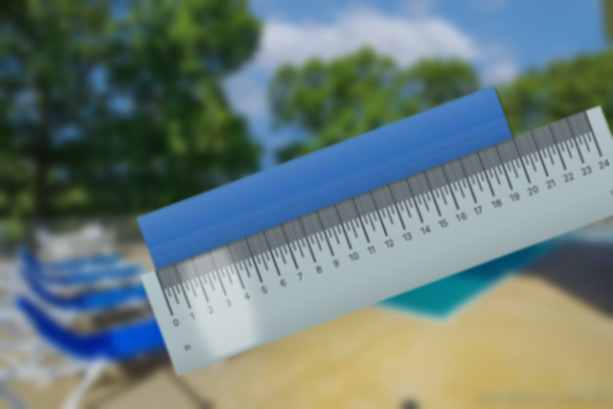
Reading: 20 in
